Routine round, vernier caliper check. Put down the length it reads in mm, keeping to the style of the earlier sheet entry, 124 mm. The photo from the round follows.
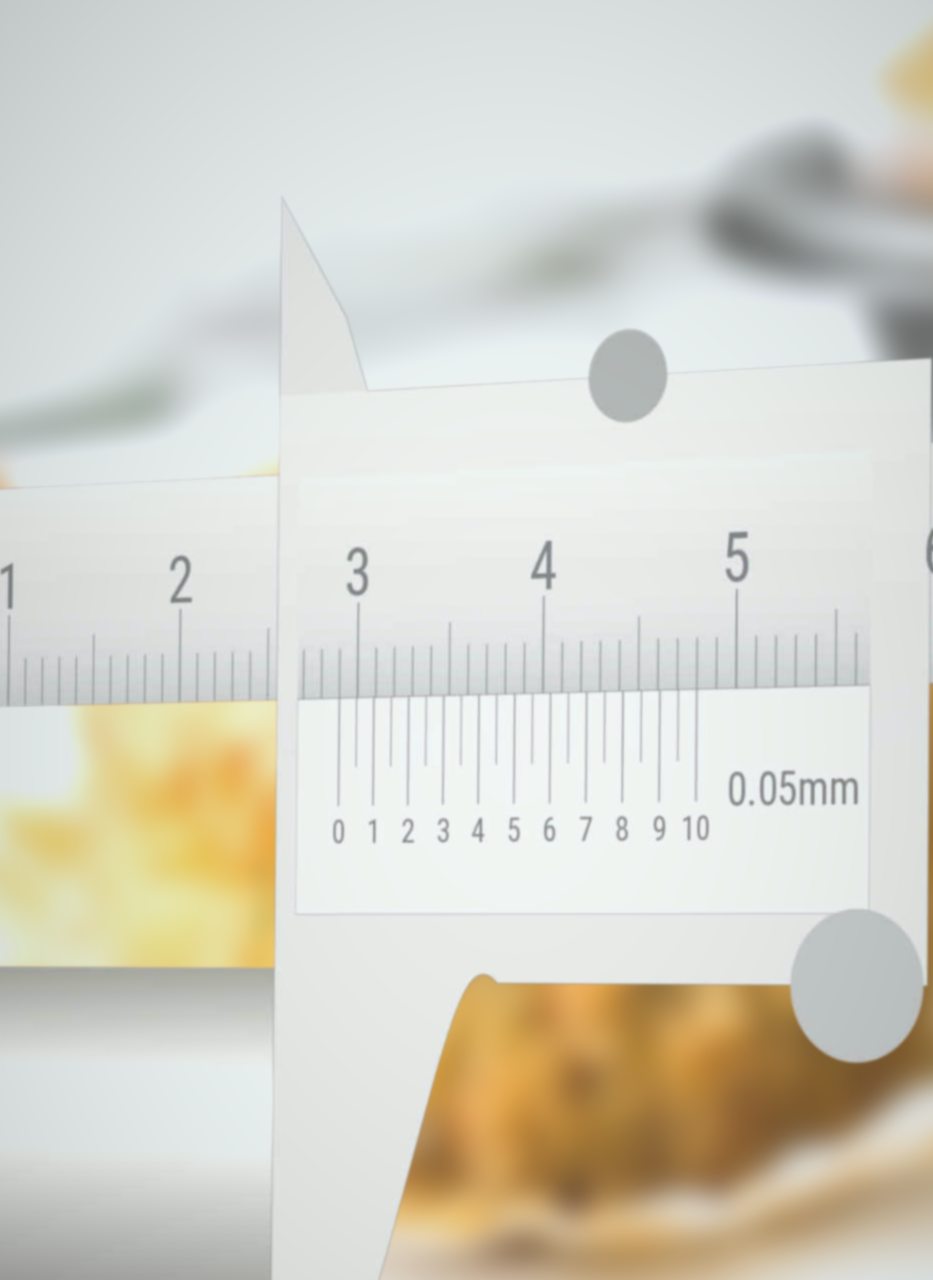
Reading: 29.0 mm
